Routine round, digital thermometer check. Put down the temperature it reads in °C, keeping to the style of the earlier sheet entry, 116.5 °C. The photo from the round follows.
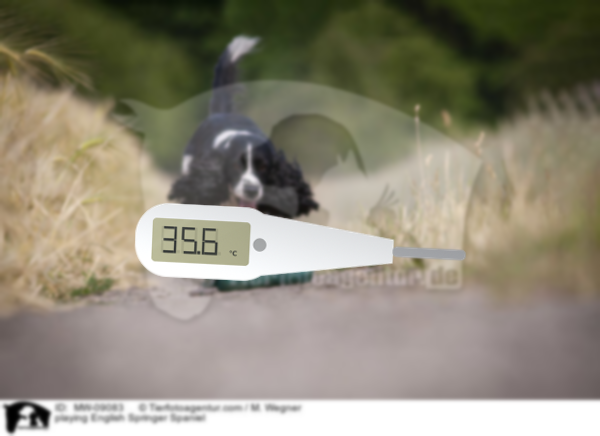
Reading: 35.6 °C
